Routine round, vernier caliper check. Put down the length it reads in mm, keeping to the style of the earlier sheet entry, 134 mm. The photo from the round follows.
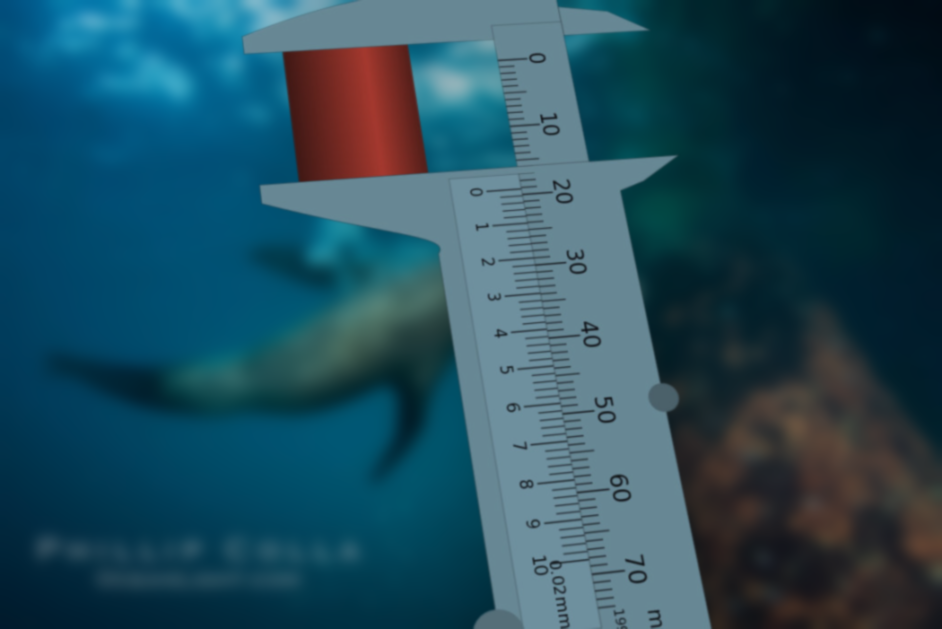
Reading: 19.2 mm
